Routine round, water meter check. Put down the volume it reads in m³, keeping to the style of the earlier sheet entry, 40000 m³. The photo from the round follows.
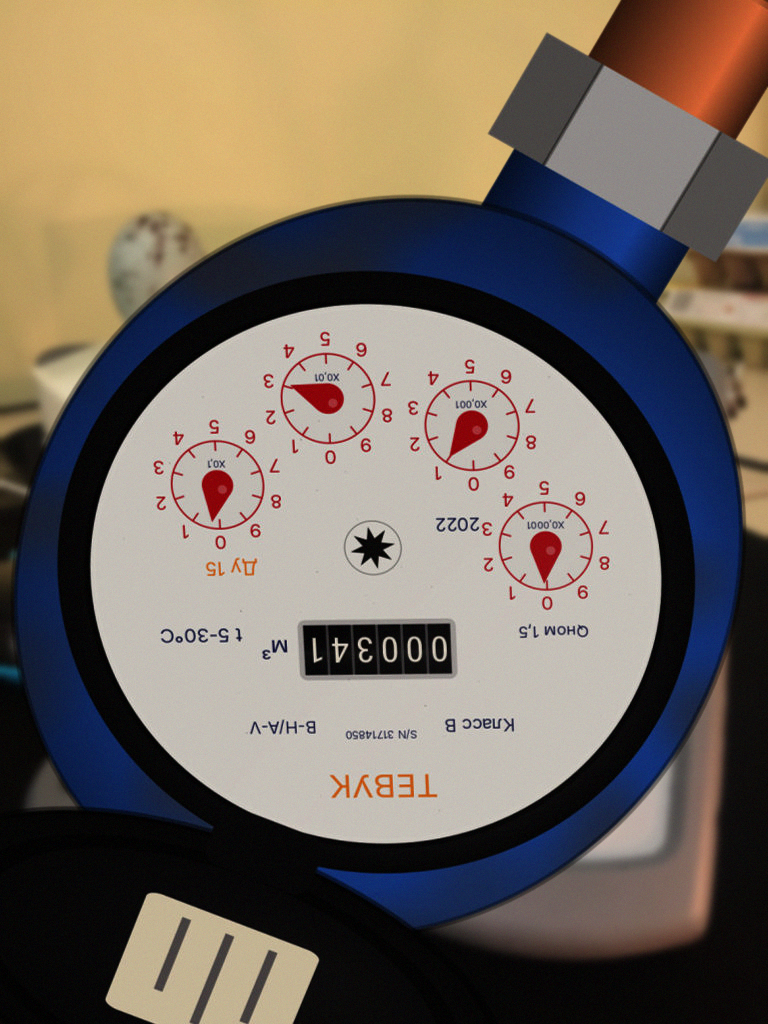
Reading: 341.0310 m³
